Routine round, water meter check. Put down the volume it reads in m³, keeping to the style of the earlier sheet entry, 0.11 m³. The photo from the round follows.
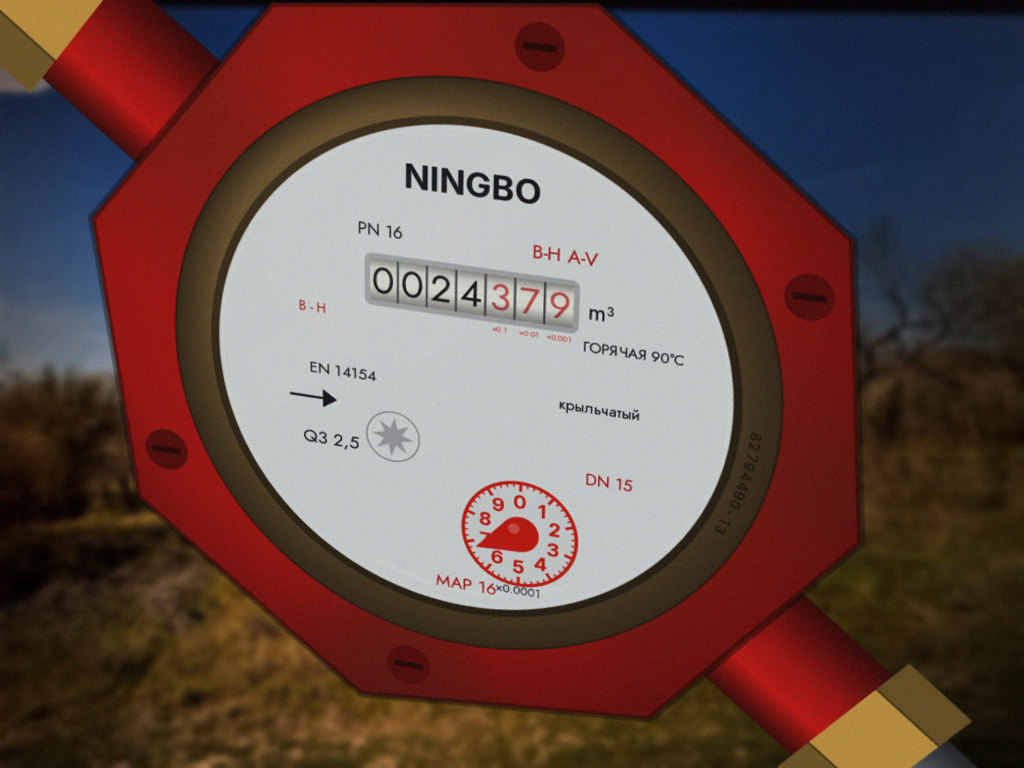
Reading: 24.3796 m³
